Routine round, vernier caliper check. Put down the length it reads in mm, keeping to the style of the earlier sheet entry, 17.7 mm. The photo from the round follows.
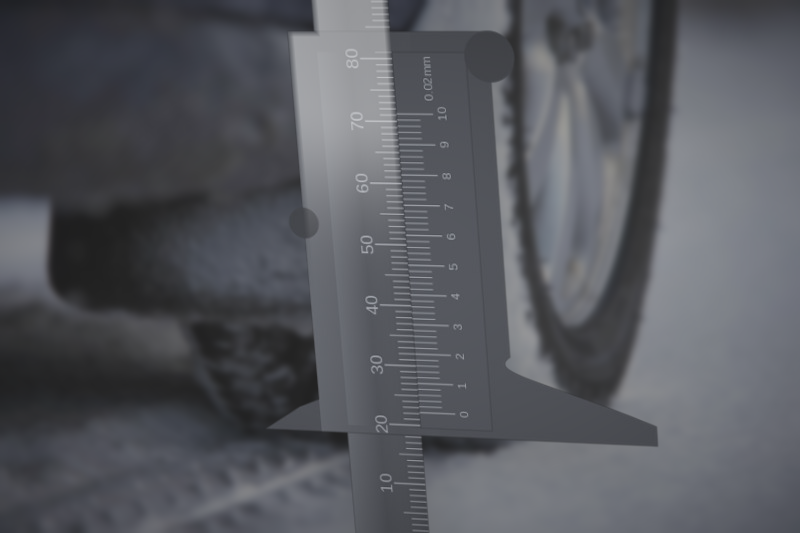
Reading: 22.2 mm
